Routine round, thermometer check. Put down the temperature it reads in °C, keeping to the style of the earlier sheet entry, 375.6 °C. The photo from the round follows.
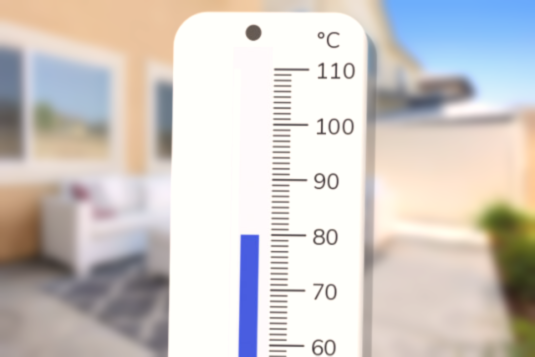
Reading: 80 °C
